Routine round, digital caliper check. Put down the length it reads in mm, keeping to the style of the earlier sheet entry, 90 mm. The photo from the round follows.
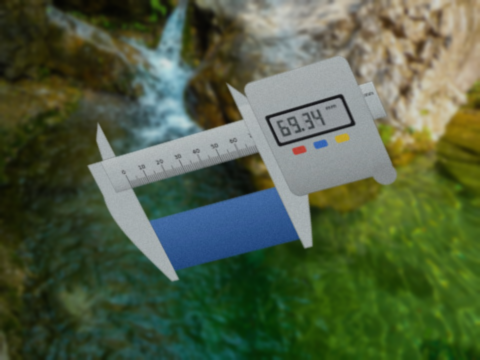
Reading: 69.34 mm
